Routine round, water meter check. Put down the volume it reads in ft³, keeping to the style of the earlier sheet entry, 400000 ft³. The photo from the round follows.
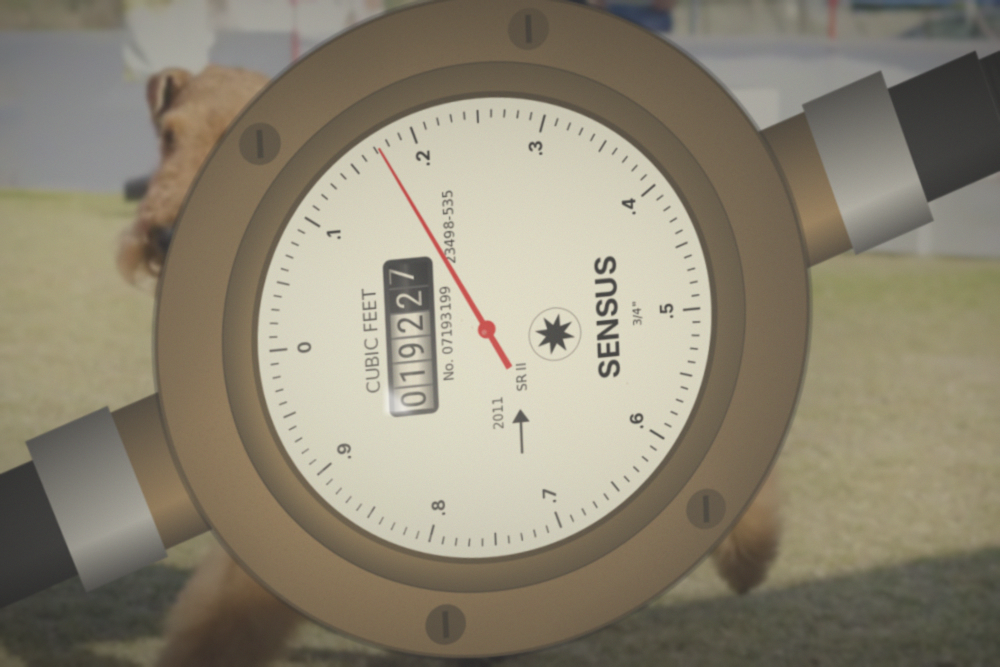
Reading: 19227.17 ft³
